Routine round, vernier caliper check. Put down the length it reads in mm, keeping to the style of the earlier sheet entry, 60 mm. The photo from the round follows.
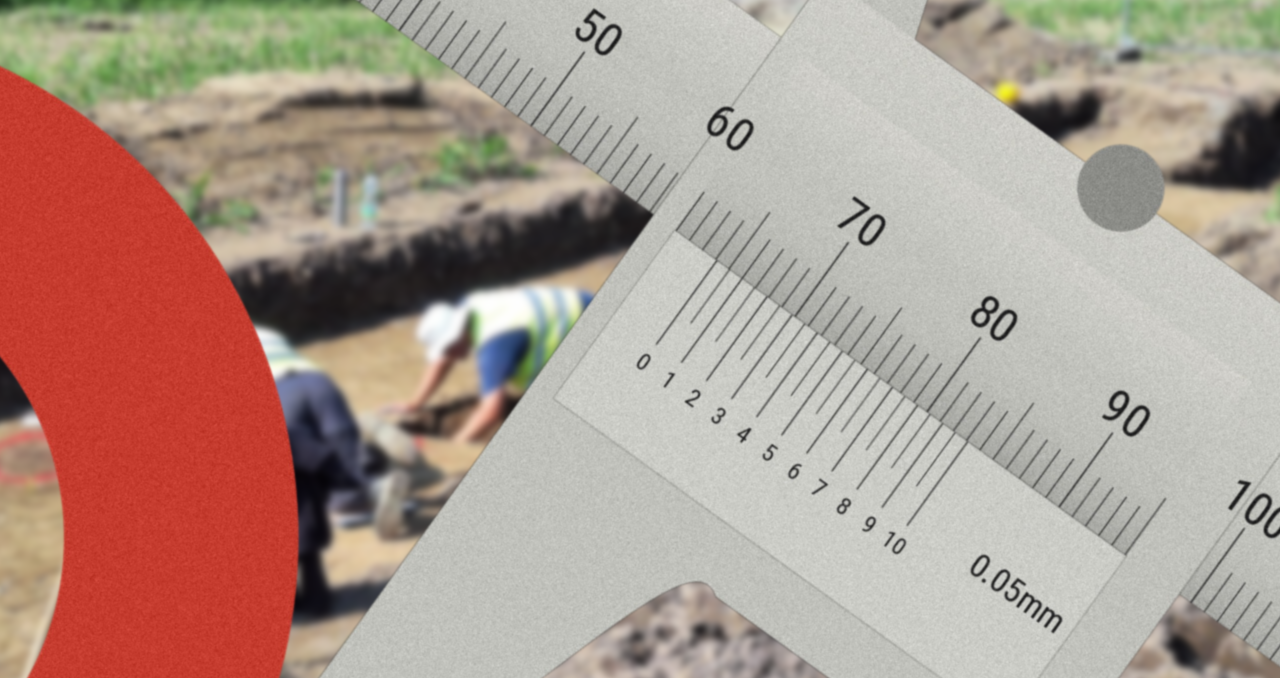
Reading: 64.1 mm
